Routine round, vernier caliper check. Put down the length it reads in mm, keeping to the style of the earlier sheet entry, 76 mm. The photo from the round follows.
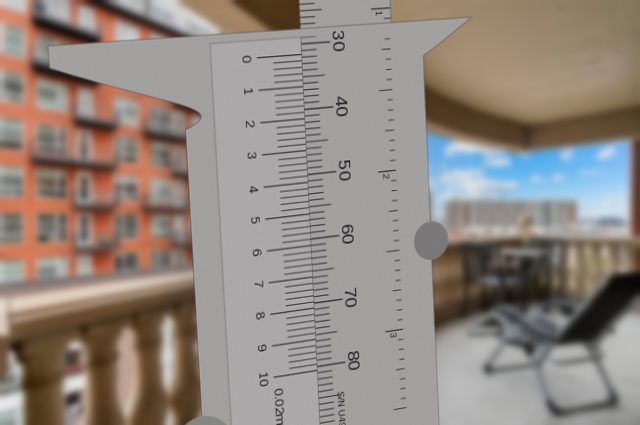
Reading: 31.6 mm
